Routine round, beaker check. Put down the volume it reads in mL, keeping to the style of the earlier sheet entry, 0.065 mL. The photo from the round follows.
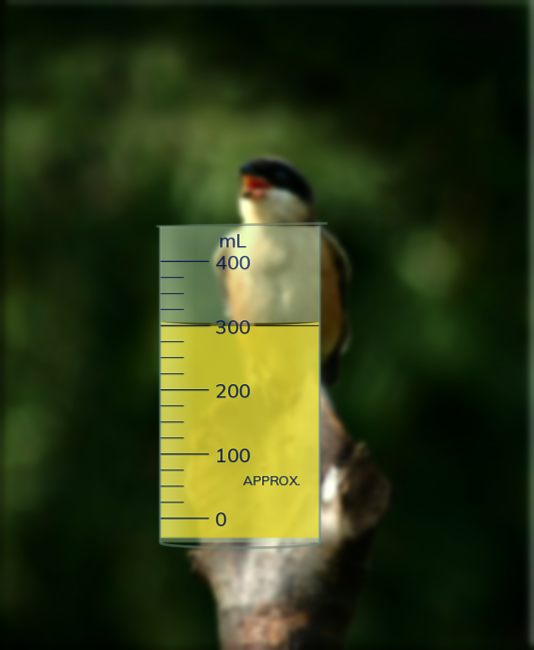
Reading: 300 mL
